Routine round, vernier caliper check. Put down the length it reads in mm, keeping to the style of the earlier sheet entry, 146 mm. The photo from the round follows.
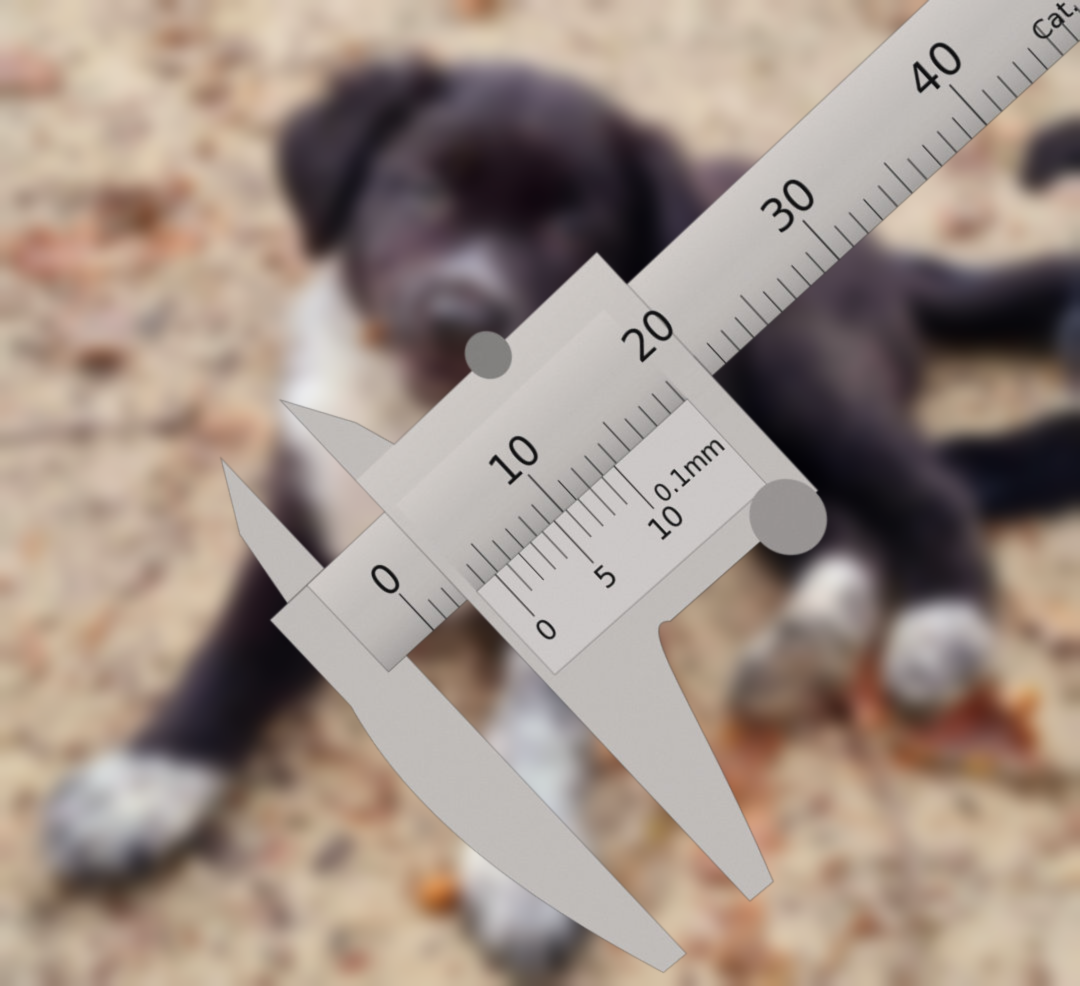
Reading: 4.8 mm
